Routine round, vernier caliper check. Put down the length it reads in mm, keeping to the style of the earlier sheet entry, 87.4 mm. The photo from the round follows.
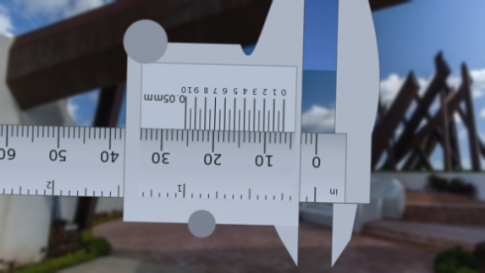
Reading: 6.5 mm
